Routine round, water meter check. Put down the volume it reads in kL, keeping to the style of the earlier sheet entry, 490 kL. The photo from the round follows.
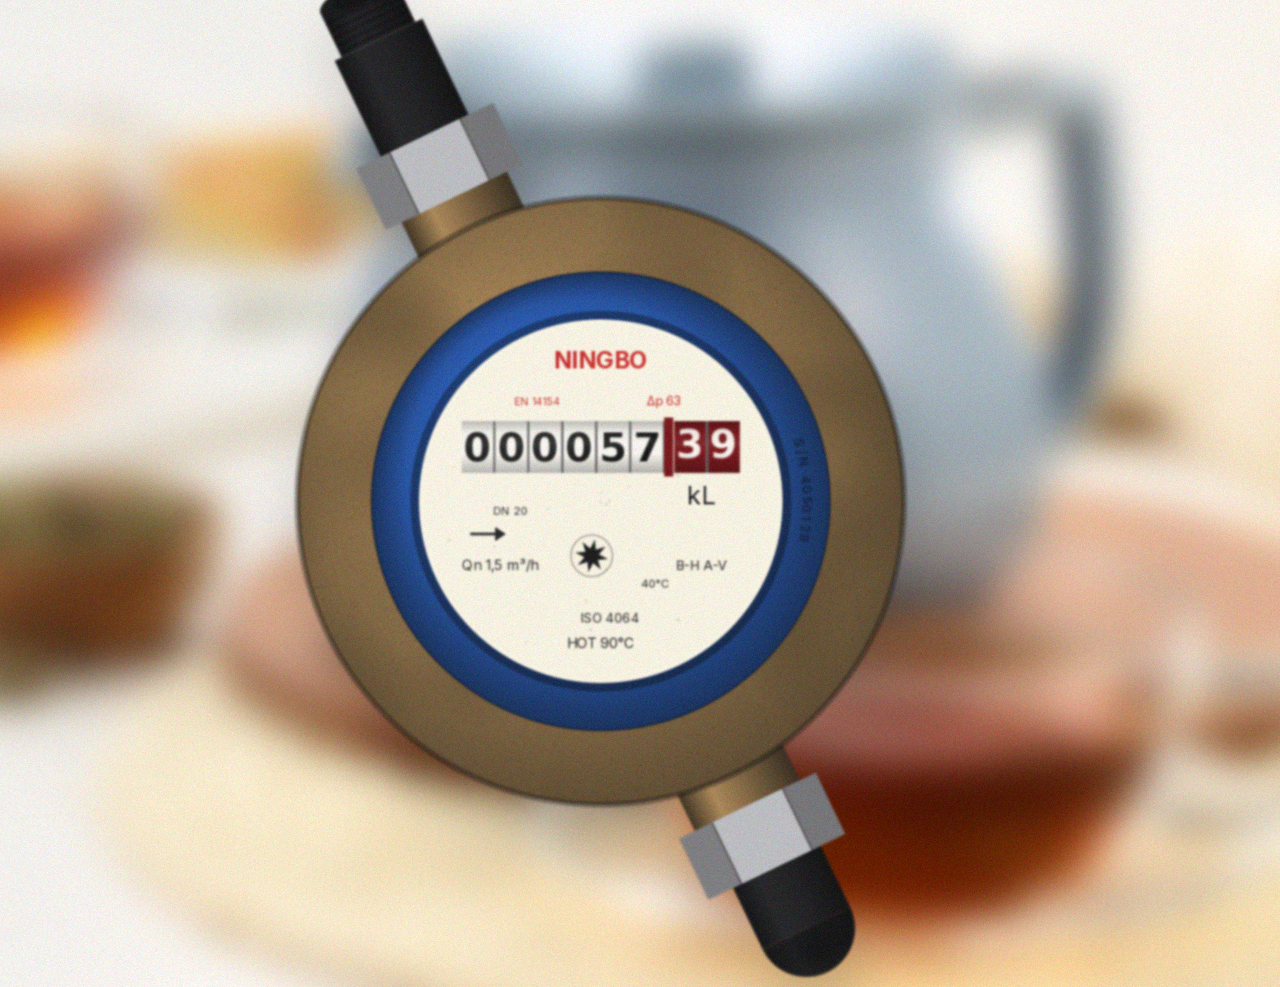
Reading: 57.39 kL
